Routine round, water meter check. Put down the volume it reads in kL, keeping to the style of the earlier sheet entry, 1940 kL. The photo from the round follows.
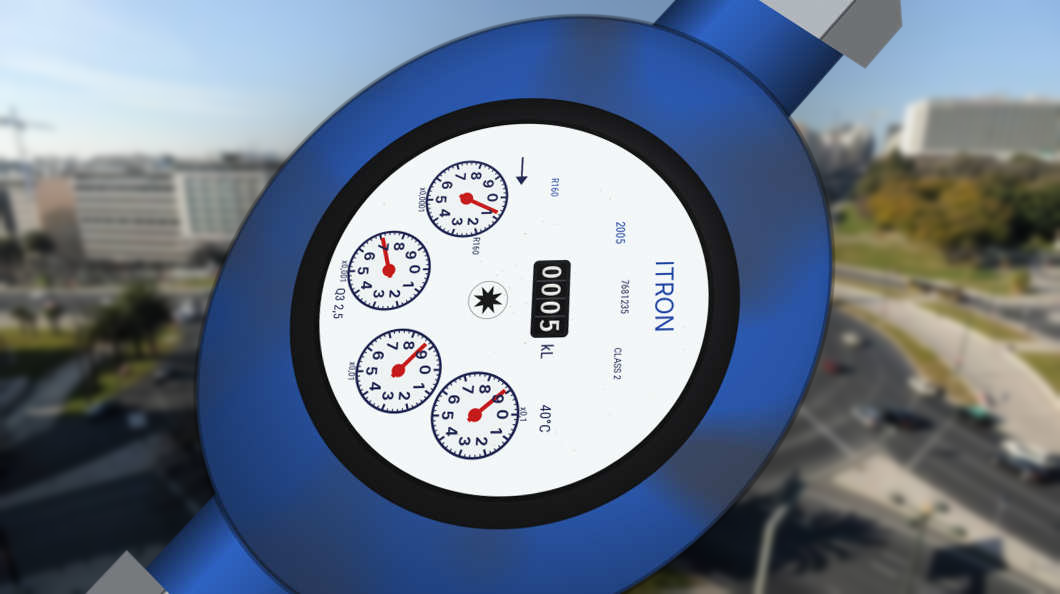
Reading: 5.8870 kL
